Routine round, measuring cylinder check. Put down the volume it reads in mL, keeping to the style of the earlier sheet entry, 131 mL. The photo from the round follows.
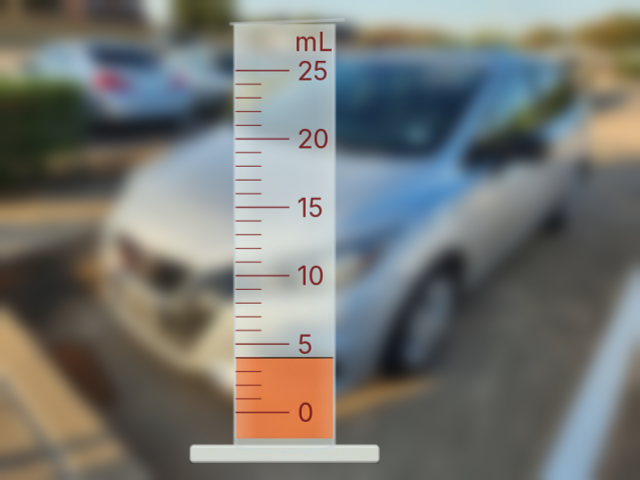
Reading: 4 mL
